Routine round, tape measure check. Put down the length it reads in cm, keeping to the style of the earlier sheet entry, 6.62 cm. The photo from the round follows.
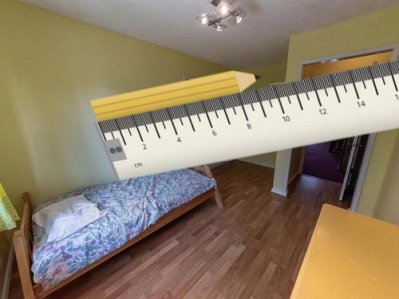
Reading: 9.5 cm
